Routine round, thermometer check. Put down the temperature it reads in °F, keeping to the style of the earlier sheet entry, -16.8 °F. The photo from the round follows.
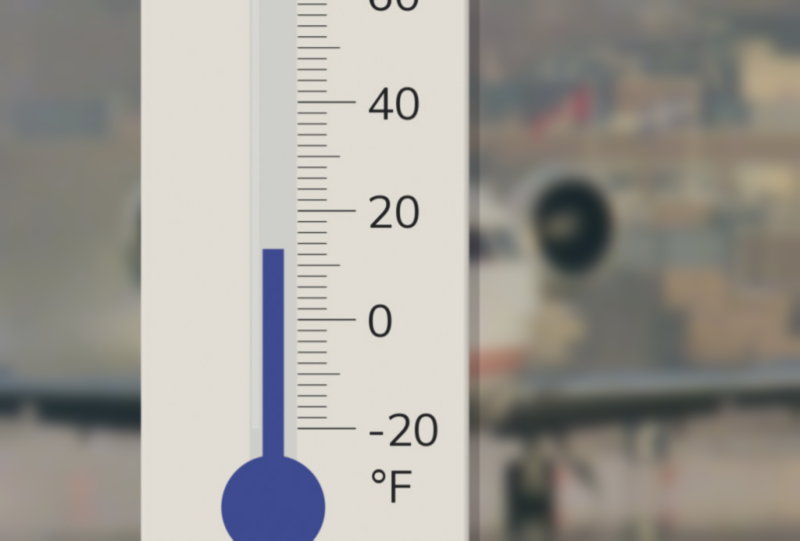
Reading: 13 °F
